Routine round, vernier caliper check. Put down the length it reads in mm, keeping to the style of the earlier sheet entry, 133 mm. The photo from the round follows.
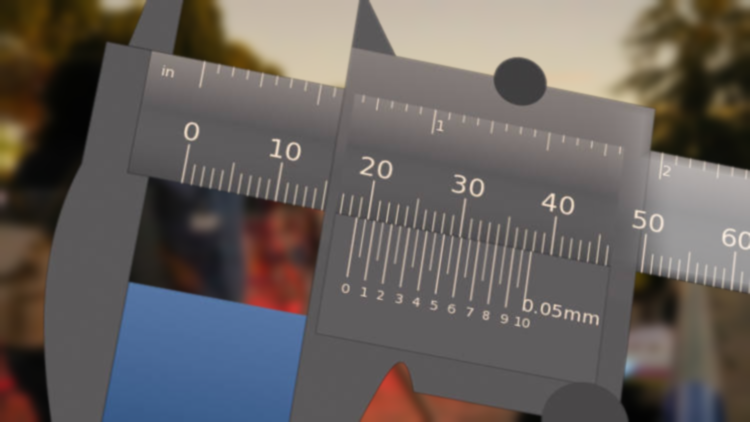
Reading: 18.8 mm
